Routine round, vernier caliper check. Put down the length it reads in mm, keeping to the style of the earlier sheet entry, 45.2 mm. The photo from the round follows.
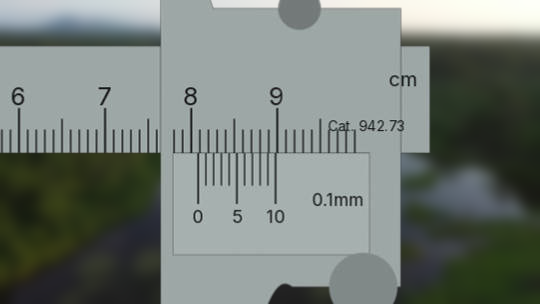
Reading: 80.8 mm
